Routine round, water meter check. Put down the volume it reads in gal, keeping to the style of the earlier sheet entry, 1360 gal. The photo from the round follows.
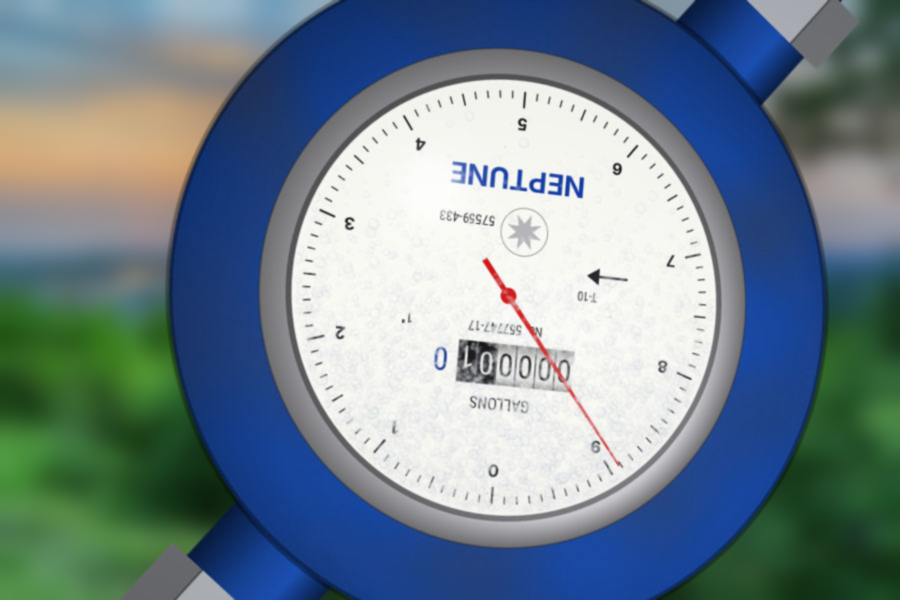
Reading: 8.9 gal
